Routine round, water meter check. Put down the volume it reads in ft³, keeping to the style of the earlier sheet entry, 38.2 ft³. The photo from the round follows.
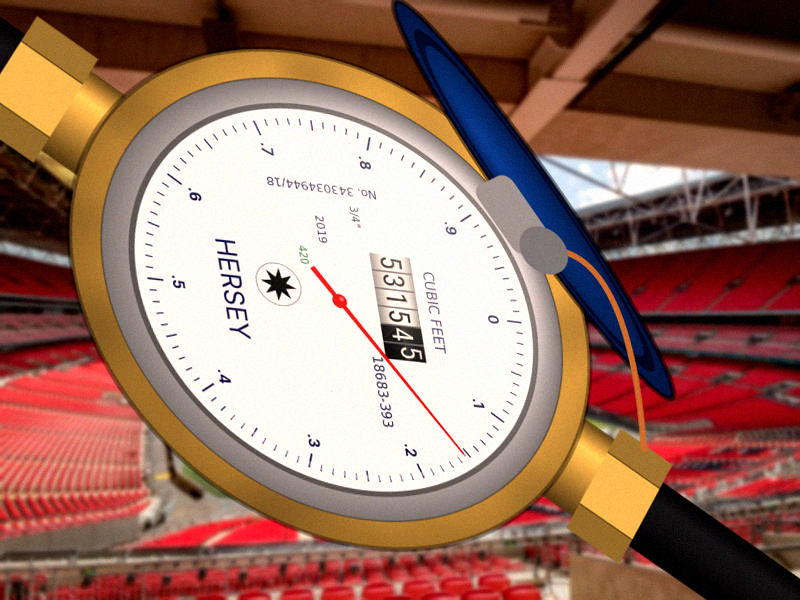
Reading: 531545.15 ft³
